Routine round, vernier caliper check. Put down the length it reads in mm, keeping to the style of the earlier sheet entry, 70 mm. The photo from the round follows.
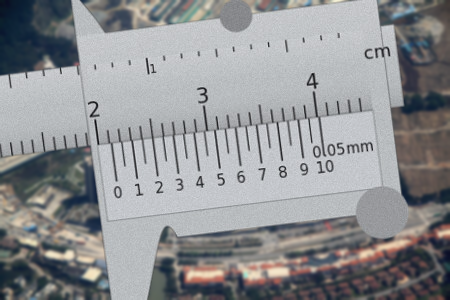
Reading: 21.2 mm
